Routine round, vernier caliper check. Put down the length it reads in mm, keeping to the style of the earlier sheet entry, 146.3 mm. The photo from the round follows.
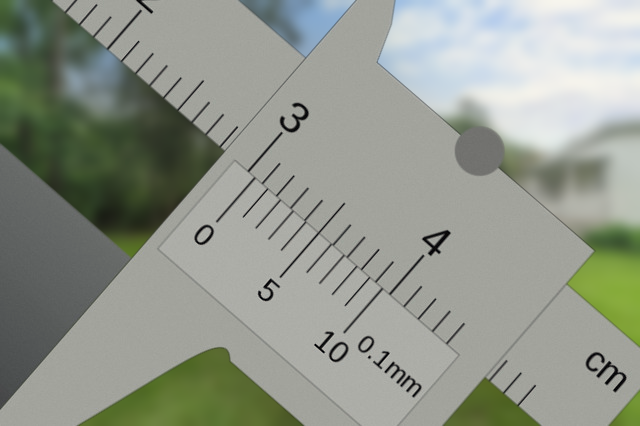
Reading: 30.5 mm
